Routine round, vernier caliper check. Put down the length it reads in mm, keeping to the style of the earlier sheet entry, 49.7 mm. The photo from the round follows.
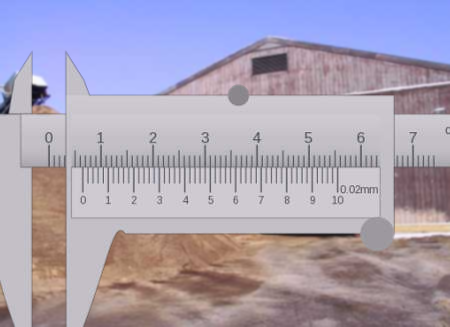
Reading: 6.5 mm
